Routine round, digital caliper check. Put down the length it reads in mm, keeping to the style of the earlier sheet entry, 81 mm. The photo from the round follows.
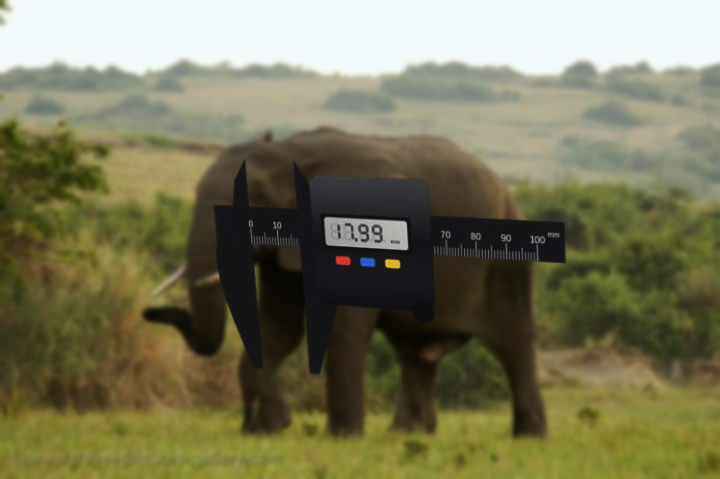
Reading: 17.99 mm
